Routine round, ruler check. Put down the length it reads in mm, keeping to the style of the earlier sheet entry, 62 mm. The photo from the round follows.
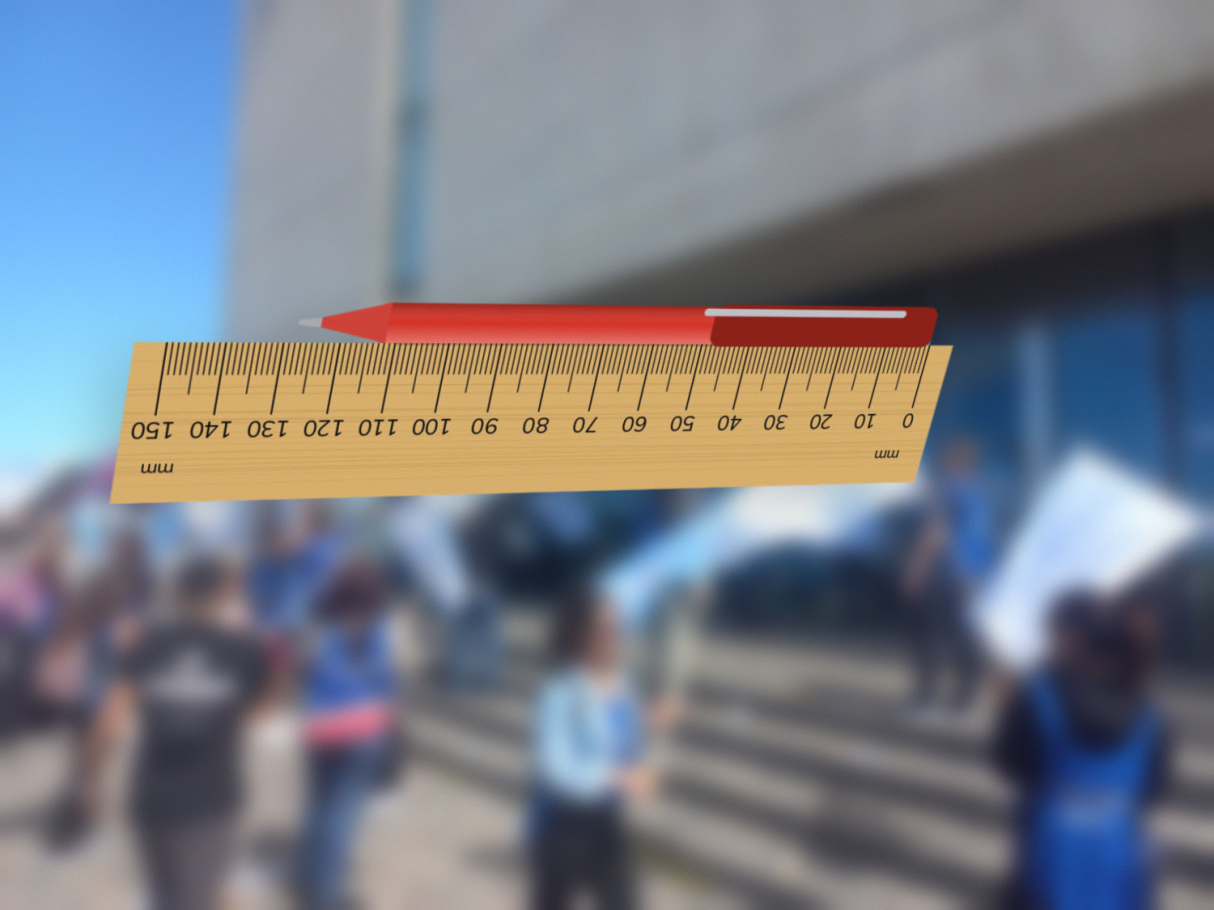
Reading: 128 mm
